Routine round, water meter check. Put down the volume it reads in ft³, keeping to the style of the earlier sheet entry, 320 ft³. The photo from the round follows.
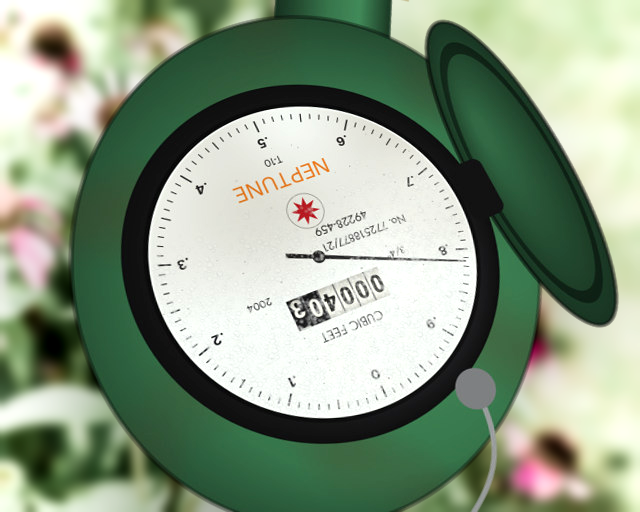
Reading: 402.81 ft³
